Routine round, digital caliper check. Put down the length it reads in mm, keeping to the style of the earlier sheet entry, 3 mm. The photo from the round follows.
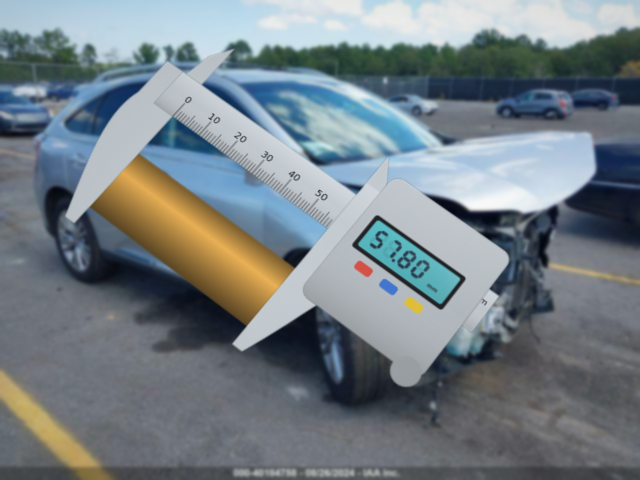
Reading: 57.80 mm
